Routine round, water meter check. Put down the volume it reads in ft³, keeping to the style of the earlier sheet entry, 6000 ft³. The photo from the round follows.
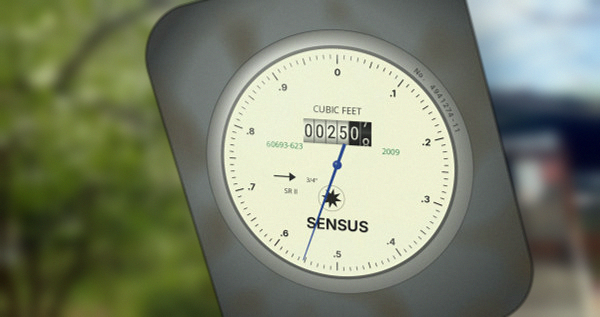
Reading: 2507.55 ft³
